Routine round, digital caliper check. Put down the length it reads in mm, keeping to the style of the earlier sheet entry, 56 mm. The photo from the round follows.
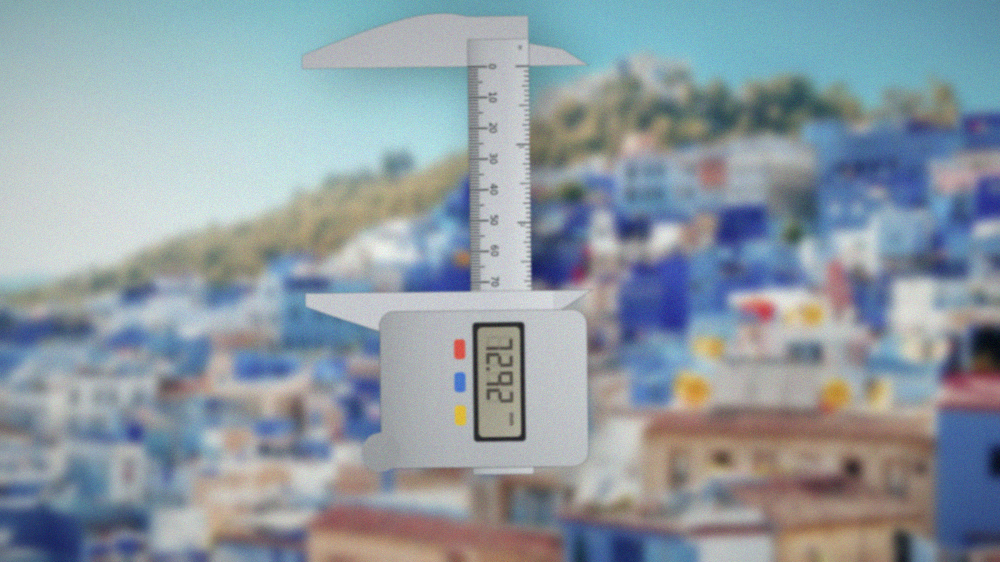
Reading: 72.92 mm
